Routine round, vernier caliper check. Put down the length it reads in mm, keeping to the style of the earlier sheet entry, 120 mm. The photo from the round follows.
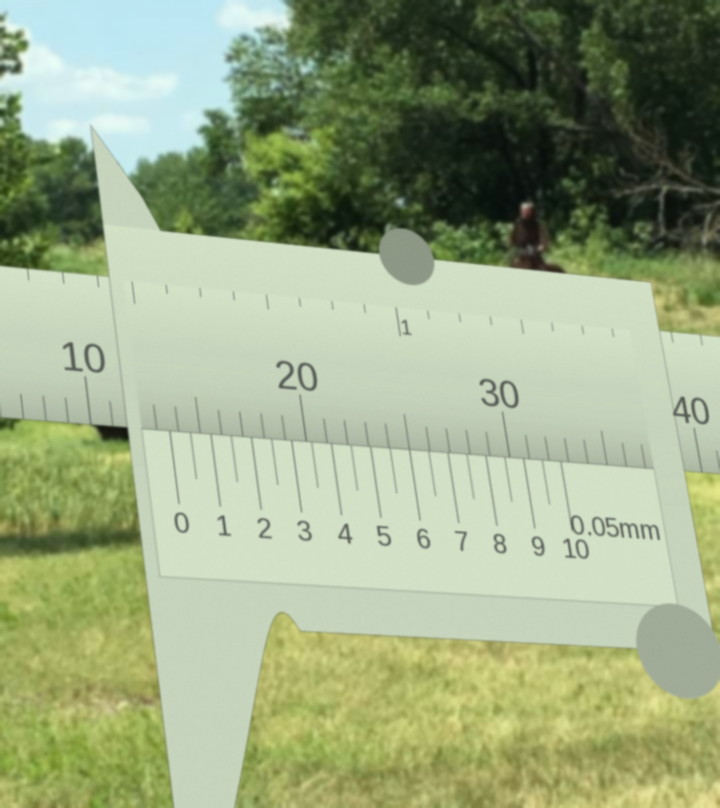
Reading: 13.6 mm
